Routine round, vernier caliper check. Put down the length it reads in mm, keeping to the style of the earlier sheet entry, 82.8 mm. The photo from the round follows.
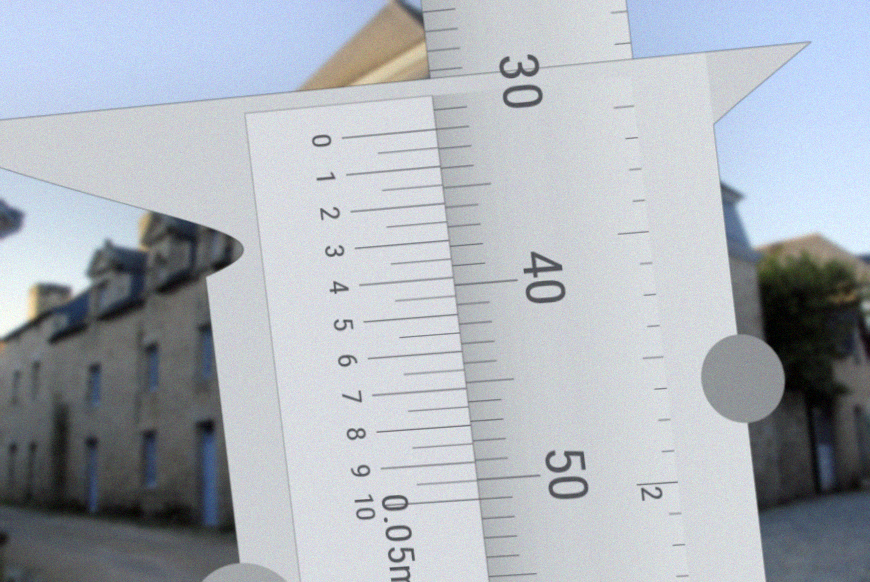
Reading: 32.0 mm
